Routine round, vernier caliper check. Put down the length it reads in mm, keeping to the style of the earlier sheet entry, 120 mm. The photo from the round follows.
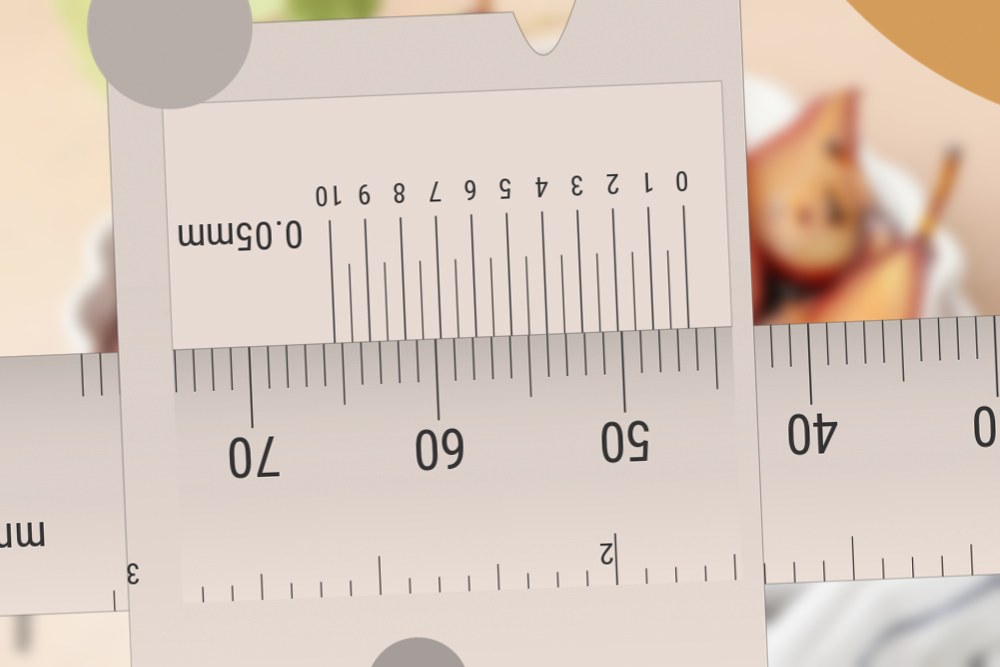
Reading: 46.4 mm
